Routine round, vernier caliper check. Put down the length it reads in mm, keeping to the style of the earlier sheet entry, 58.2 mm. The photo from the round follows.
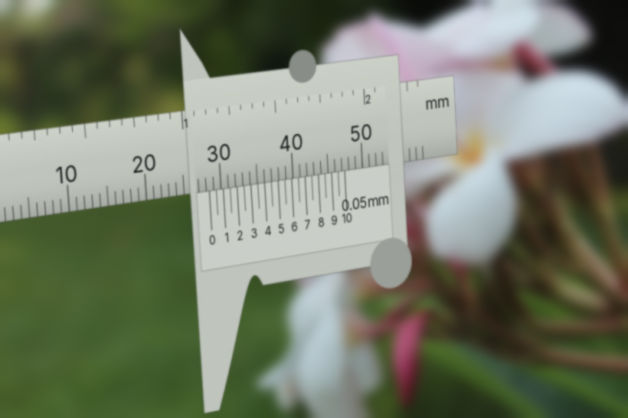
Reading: 28.4 mm
